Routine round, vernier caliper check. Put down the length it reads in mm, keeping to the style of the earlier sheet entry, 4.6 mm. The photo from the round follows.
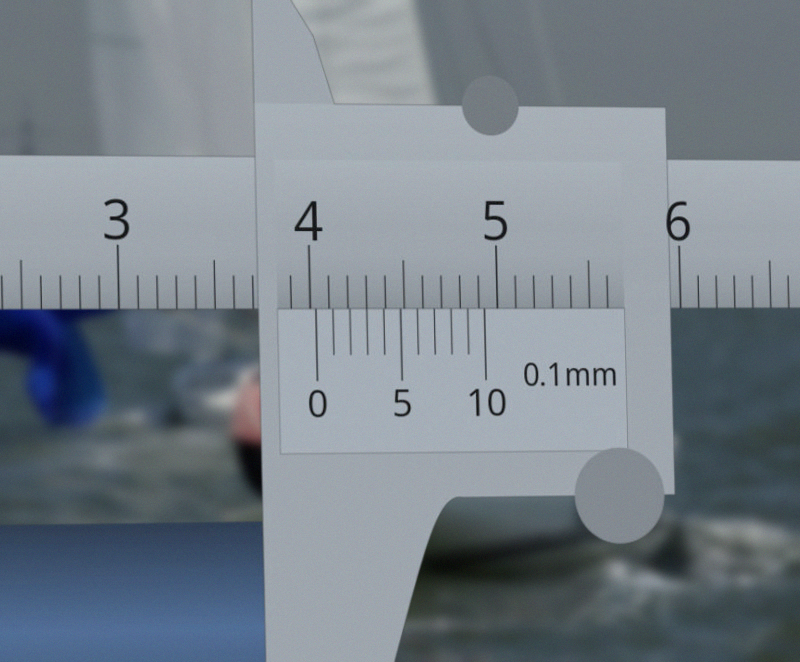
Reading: 40.3 mm
